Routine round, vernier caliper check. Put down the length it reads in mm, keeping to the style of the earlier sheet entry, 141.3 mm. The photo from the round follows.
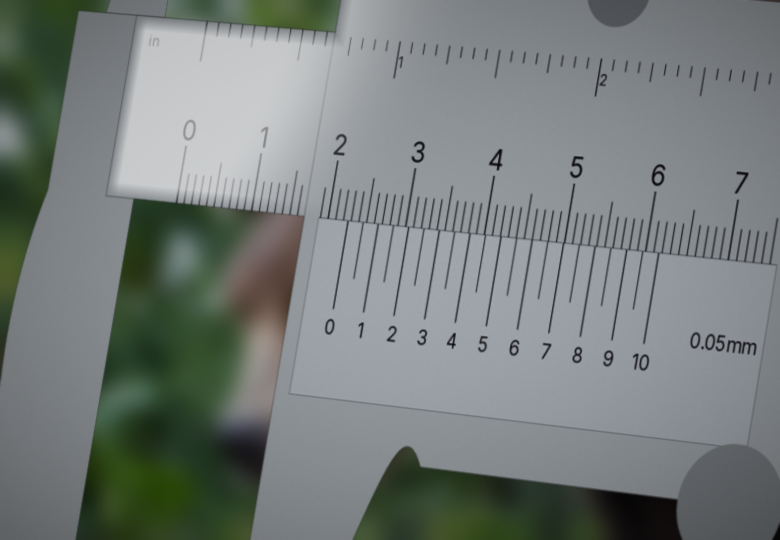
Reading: 22.6 mm
